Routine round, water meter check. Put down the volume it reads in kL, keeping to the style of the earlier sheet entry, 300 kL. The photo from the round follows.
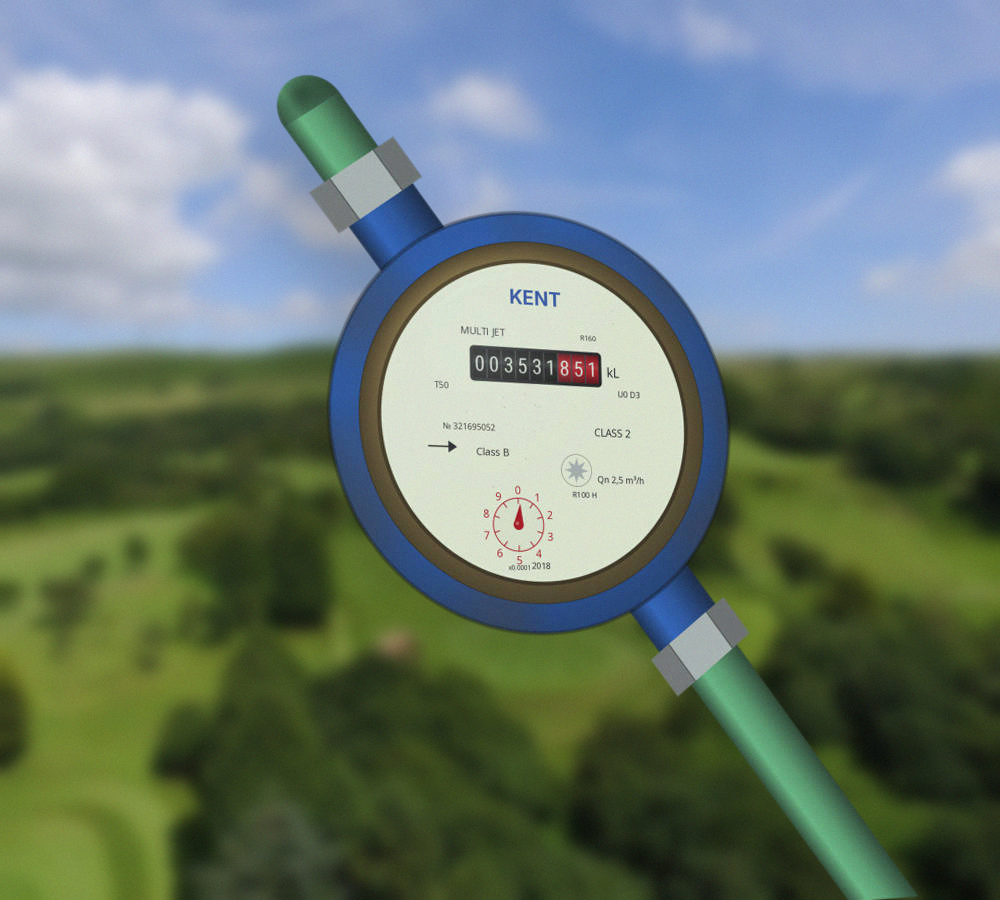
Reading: 3531.8510 kL
